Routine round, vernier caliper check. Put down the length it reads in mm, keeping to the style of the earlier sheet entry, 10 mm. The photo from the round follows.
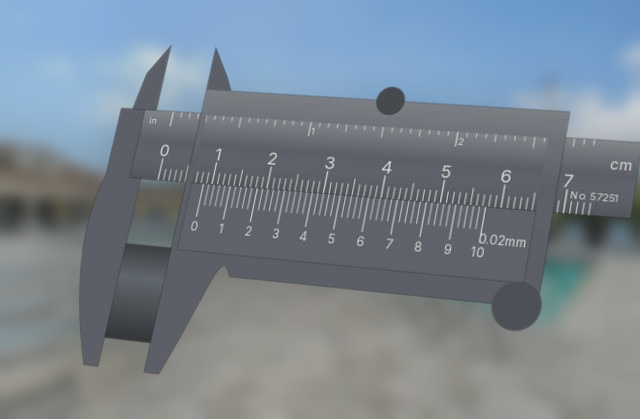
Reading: 8.5 mm
